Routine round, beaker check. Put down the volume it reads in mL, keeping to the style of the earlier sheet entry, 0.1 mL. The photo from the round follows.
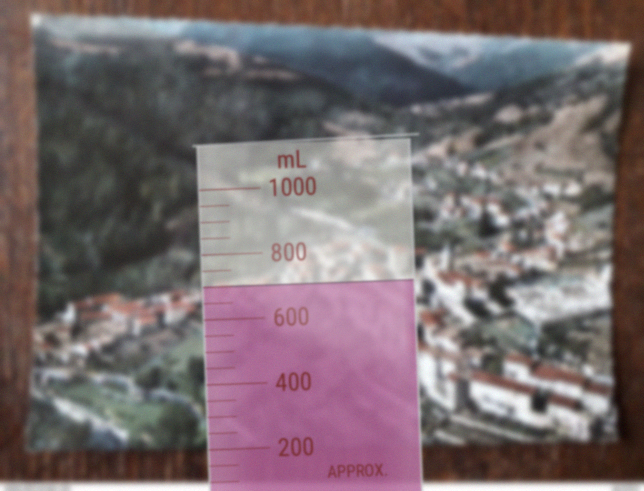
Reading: 700 mL
